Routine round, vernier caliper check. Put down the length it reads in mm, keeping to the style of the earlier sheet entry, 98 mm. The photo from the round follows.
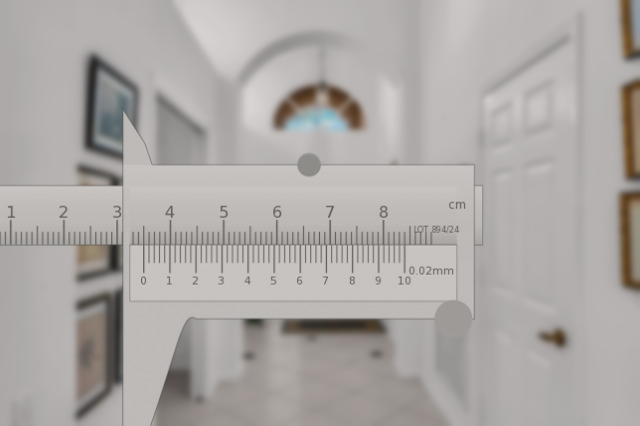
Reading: 35.0 mm
